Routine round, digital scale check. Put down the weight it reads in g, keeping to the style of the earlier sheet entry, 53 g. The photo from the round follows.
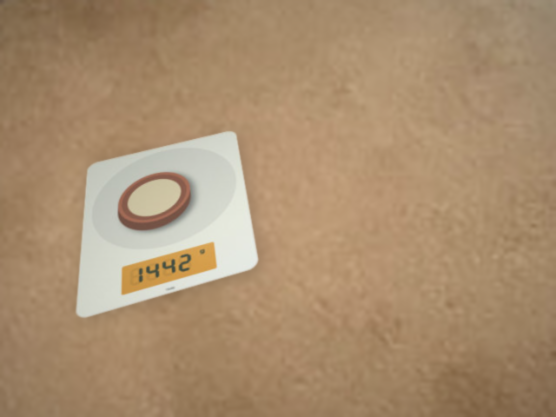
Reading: 1442 g
